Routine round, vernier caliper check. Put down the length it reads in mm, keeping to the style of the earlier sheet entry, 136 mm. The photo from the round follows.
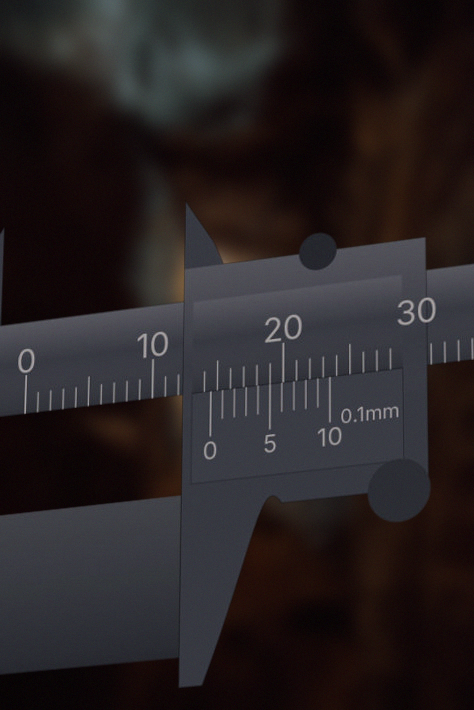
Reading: 14.5 mm
